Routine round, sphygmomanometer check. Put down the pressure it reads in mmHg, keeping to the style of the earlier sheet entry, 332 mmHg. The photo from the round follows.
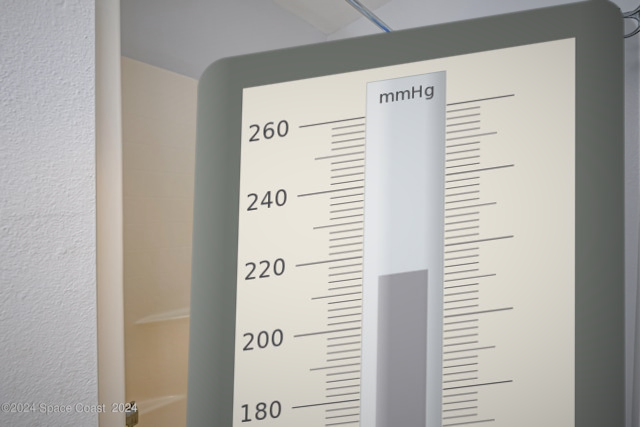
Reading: 214 mmHg
